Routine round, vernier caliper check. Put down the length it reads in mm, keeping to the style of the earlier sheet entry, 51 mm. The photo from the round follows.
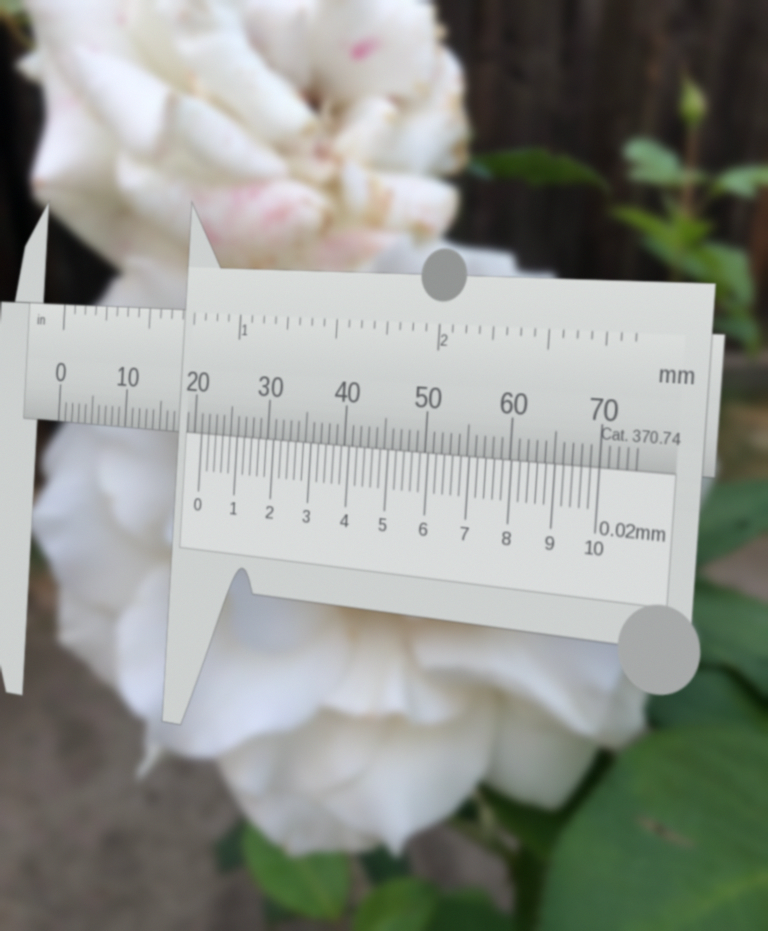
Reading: 21.0 mm
